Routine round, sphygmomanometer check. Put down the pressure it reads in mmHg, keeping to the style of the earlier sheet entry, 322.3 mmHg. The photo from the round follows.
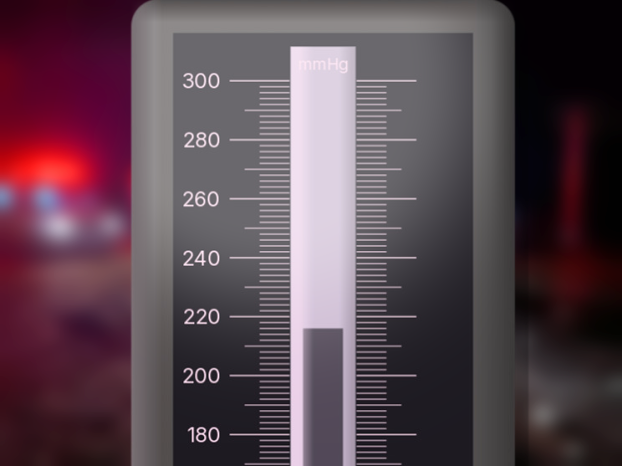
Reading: 216 mmHg
